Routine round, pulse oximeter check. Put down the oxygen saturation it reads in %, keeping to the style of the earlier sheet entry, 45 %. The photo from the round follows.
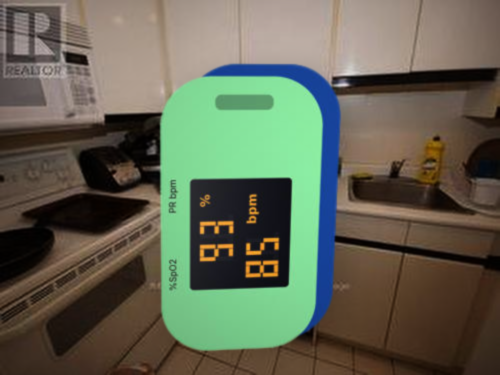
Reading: 93 %
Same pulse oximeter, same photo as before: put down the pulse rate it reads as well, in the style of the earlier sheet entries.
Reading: 85 bpm
